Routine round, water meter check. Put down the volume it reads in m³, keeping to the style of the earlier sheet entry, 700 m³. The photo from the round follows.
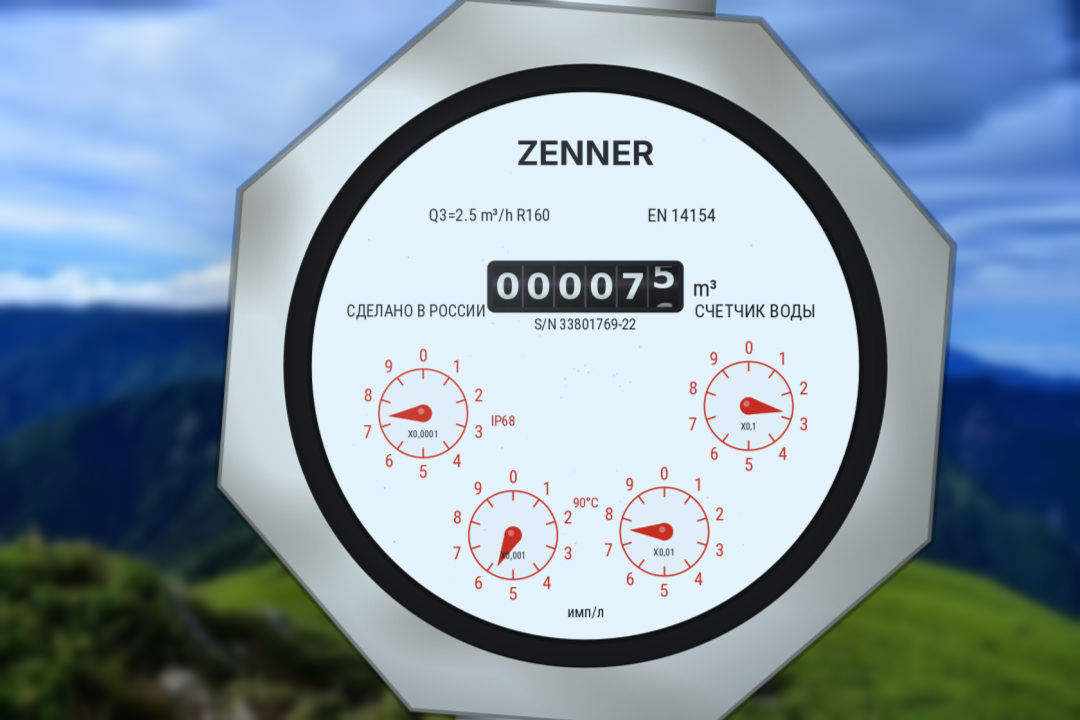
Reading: 75.2757 m³
